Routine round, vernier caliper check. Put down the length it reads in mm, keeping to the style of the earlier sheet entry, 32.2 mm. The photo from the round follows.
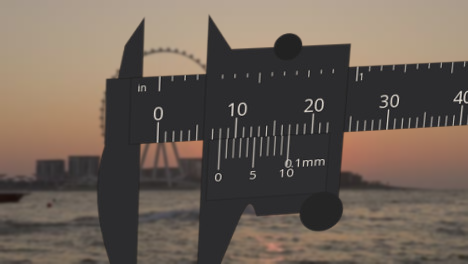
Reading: 8.0 mm
